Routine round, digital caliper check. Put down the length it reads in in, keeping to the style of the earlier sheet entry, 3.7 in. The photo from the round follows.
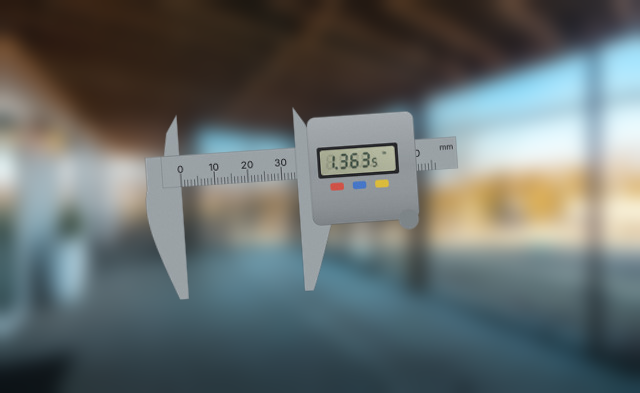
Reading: 1.3635 in
